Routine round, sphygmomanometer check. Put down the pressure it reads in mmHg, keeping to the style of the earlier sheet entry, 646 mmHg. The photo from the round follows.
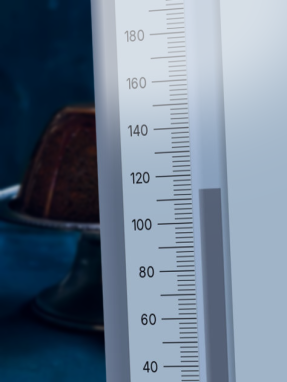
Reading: 114 mmHg
